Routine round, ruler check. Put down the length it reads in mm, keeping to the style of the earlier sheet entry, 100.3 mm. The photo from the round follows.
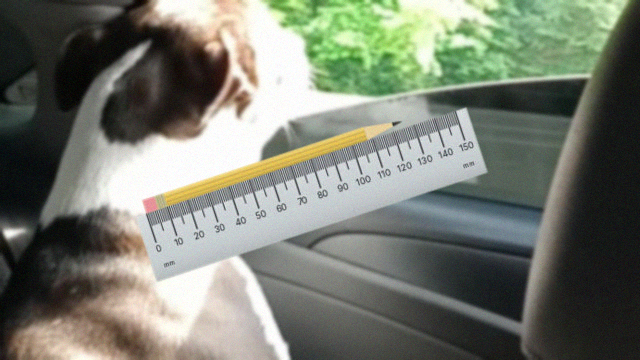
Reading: 125 mm
